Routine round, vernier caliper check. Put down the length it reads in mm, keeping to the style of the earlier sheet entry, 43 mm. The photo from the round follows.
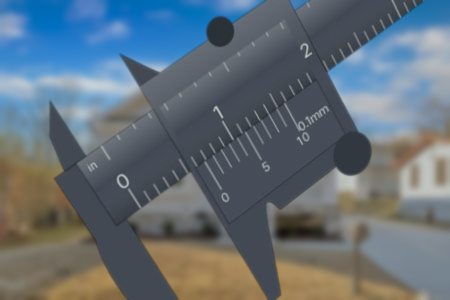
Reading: 6.8 mm
